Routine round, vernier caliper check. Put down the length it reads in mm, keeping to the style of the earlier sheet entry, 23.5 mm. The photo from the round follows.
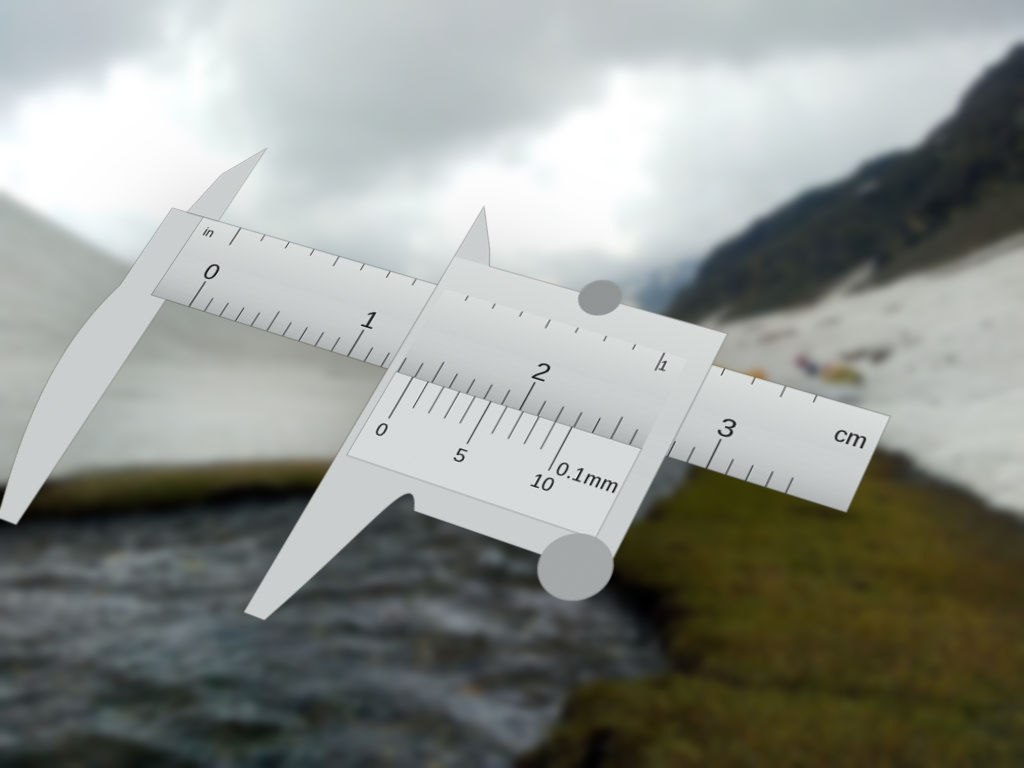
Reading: 13.9 mm
